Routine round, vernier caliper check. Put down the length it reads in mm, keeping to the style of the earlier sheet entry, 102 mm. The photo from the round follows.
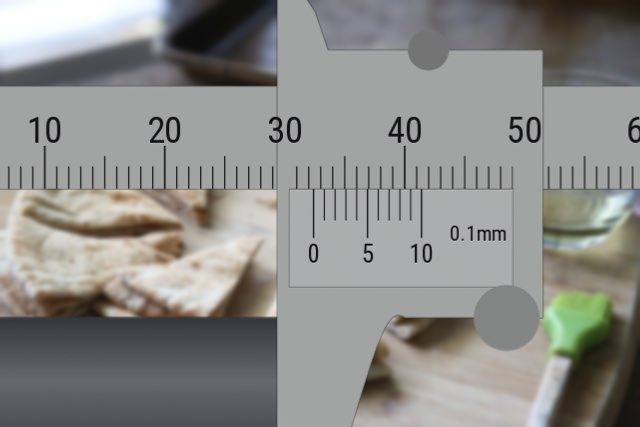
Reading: 32.4 mm
